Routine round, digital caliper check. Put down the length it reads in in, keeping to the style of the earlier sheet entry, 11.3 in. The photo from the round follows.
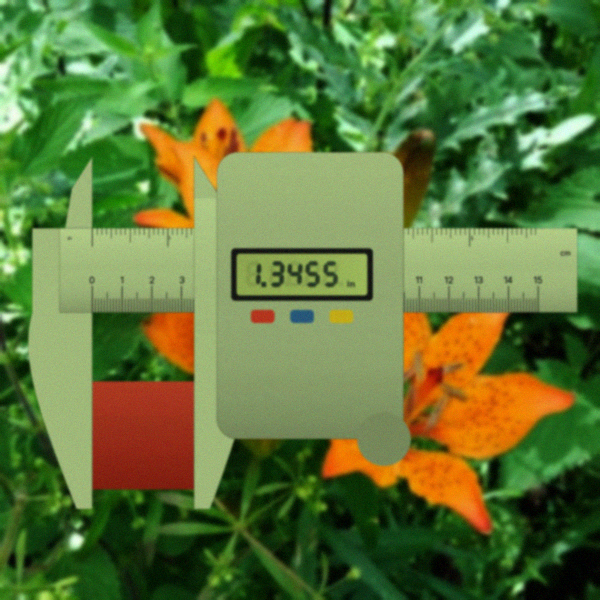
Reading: 1.3455 in
